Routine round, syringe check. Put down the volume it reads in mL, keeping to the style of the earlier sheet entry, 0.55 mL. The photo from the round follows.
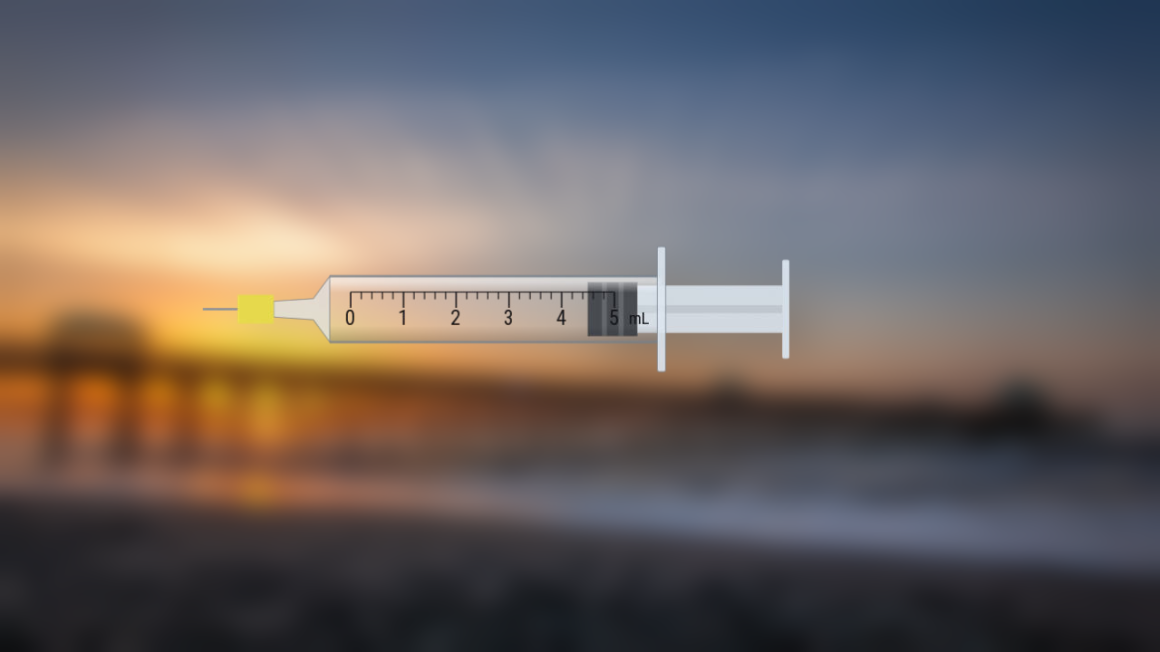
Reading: 4.5 mL
